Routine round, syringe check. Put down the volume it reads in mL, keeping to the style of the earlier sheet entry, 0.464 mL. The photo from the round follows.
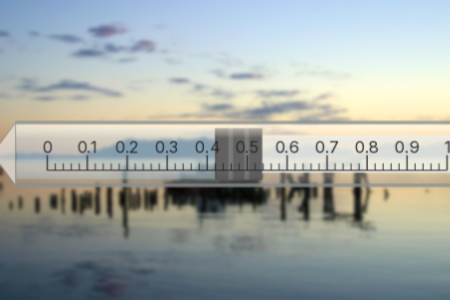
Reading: 0.42 mL
